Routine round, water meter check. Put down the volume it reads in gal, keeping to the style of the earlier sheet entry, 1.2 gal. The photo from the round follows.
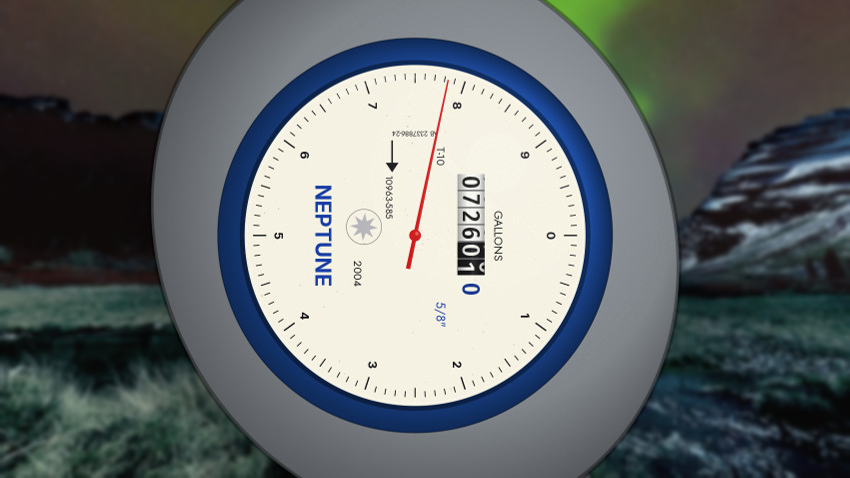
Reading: 726007.8 gal
